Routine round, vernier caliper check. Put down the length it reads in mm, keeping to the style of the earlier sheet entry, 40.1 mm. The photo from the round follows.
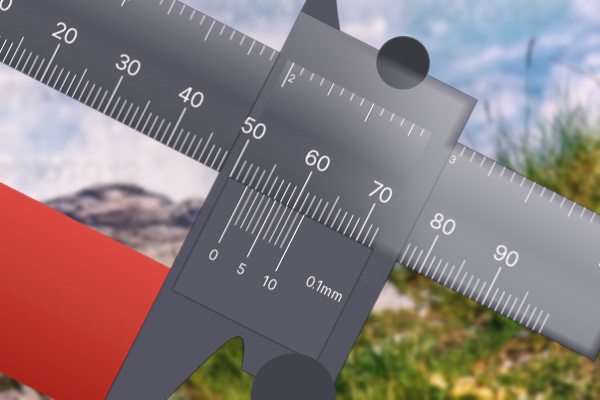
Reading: 52.8 mm
